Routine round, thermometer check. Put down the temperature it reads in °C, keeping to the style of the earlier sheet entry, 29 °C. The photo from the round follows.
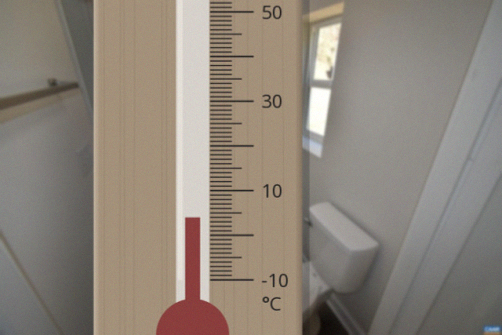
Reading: 4 °C
